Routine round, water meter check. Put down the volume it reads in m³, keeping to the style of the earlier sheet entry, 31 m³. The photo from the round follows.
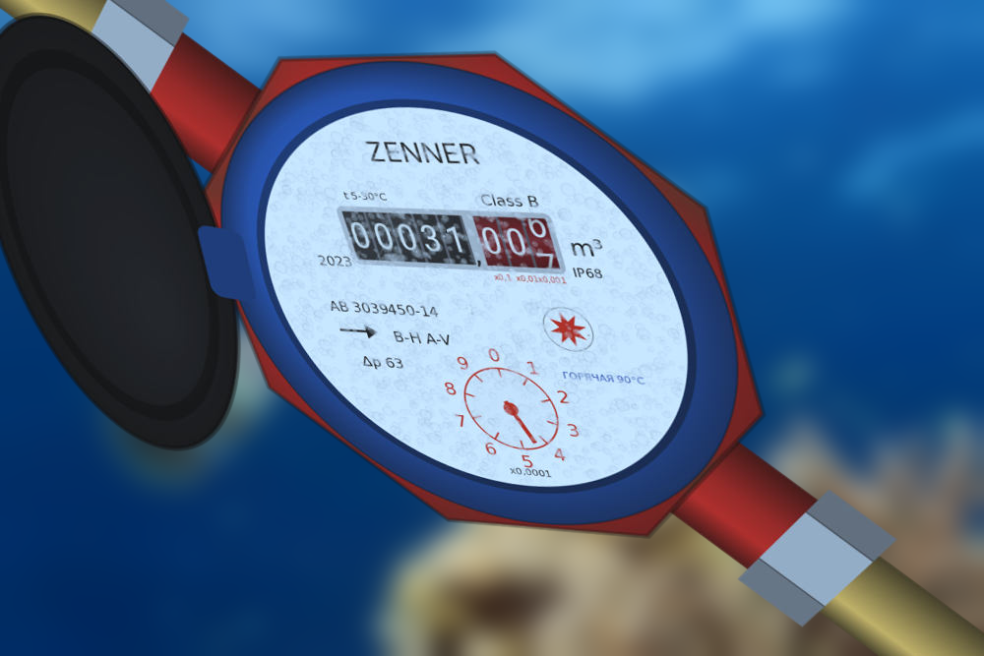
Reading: 31.0064 m³
